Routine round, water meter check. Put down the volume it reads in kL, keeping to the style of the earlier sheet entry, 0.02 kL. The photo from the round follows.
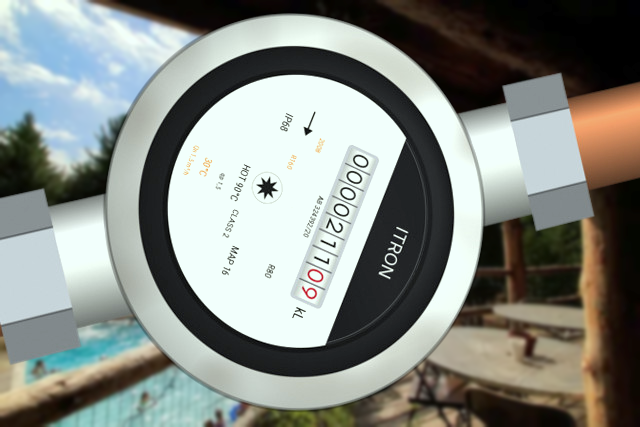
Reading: 211.09 kL
